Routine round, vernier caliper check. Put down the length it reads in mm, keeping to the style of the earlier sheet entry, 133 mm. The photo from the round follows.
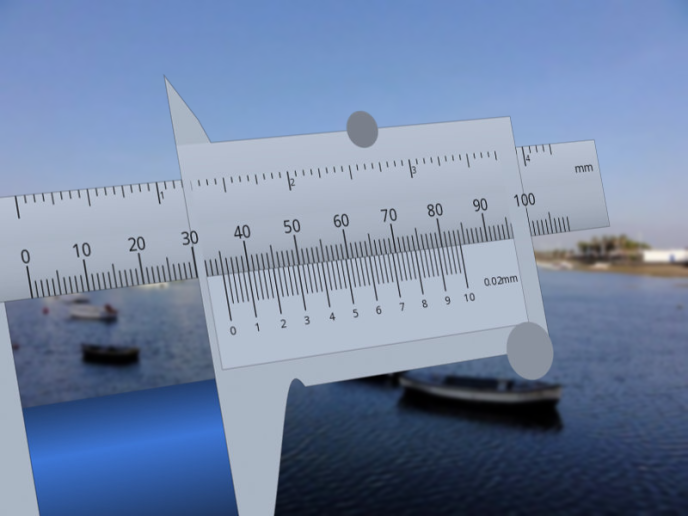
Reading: 35.0 mm
